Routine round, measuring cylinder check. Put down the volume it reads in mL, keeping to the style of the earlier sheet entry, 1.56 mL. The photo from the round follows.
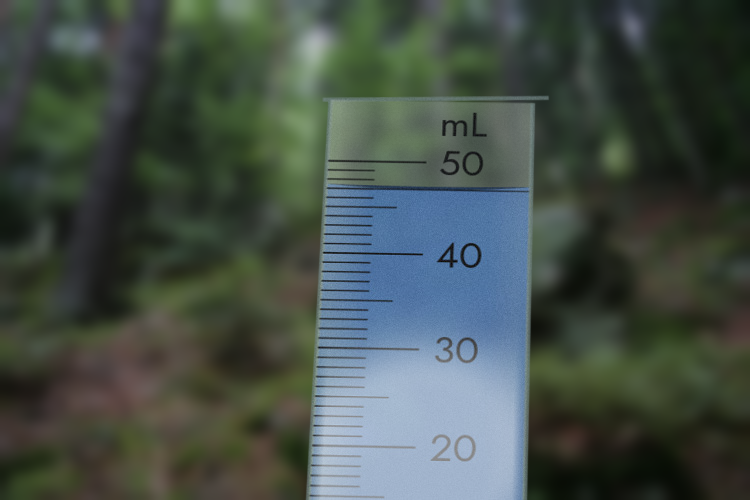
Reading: 47 mL
